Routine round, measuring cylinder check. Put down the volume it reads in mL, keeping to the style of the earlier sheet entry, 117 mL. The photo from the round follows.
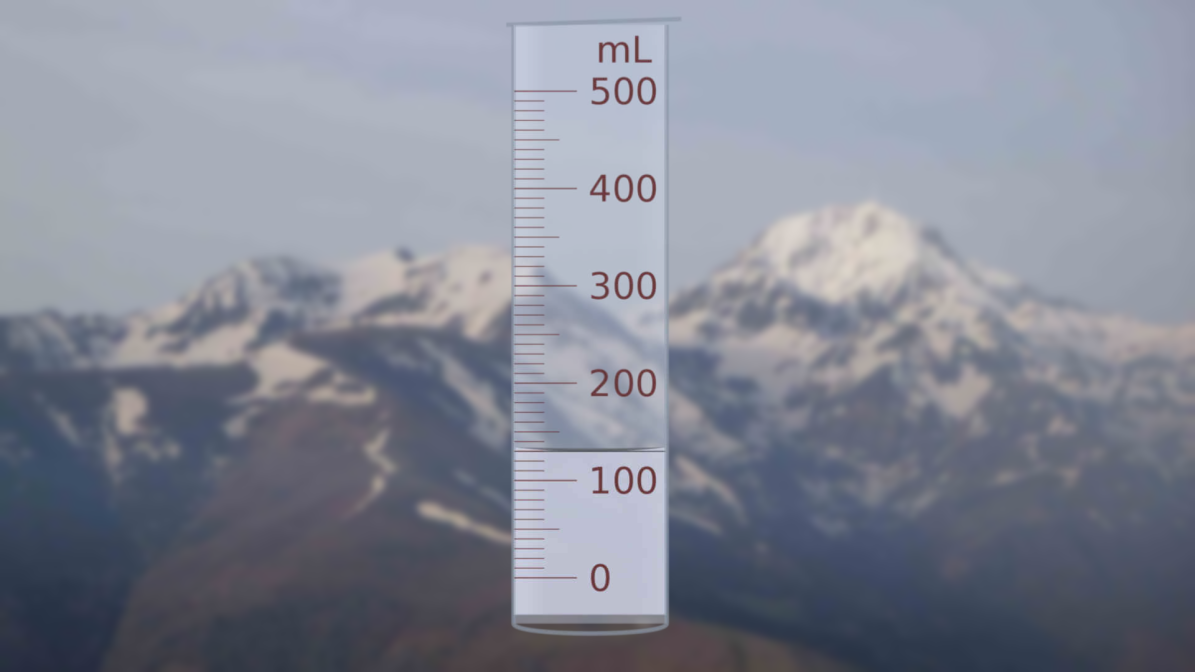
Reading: 130 mL
